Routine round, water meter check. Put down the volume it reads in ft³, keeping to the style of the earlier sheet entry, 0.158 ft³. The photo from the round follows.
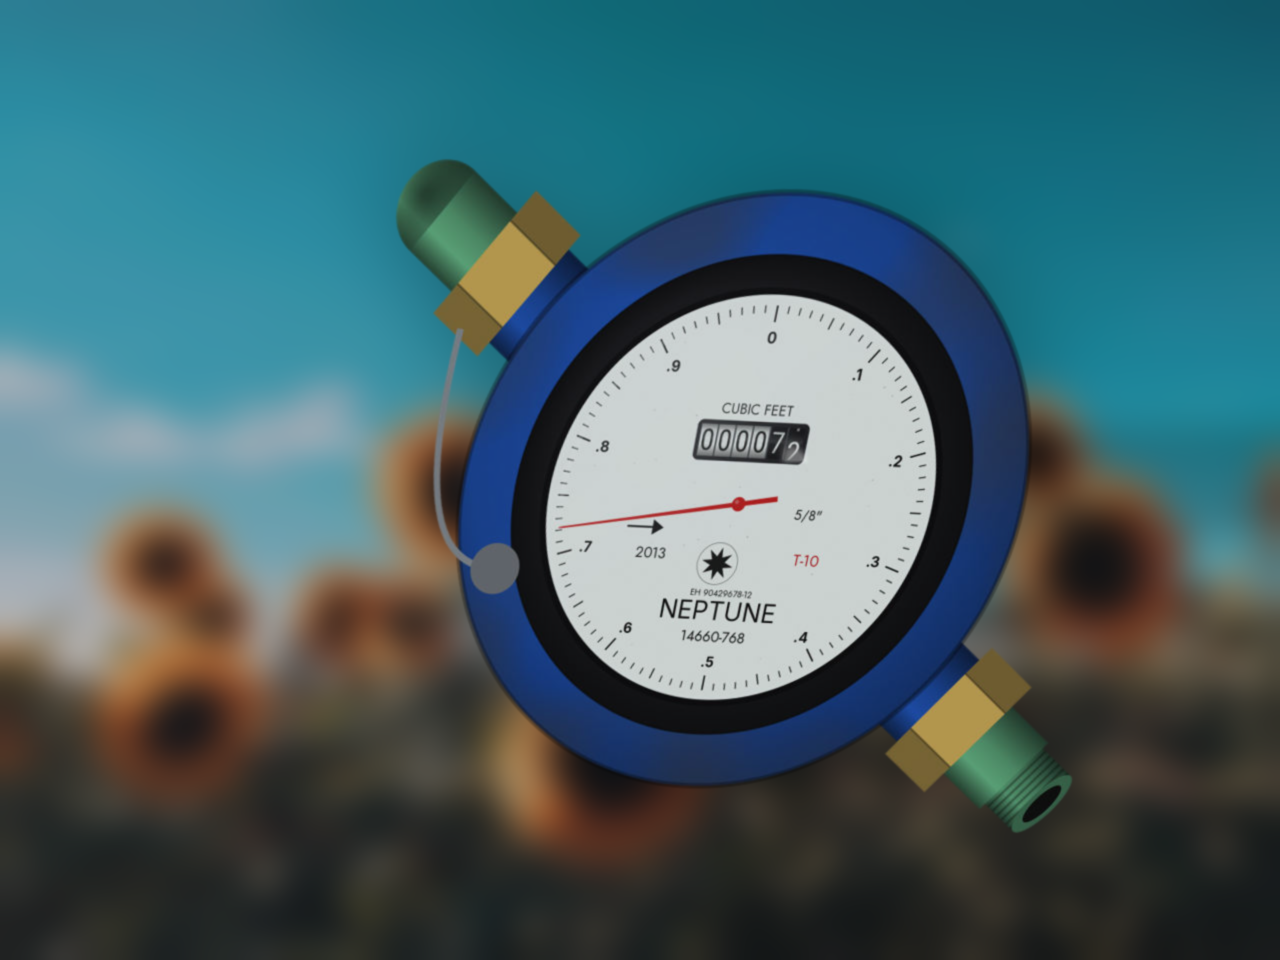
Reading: 71.72 ft³
